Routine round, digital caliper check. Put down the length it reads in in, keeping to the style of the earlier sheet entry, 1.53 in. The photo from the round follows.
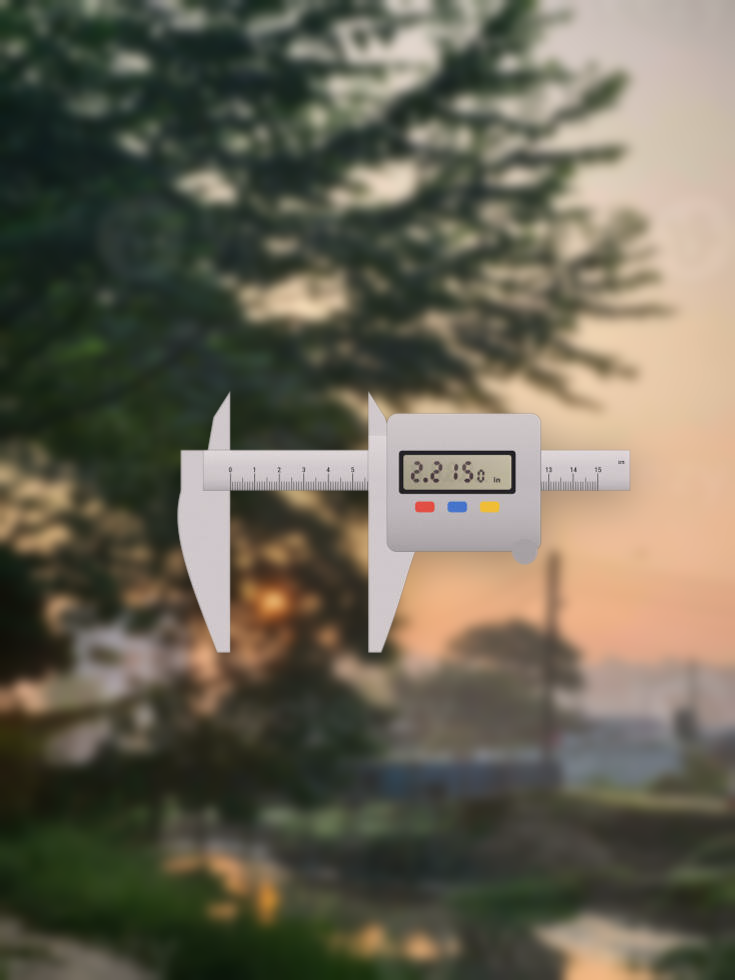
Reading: 2.2150 in
